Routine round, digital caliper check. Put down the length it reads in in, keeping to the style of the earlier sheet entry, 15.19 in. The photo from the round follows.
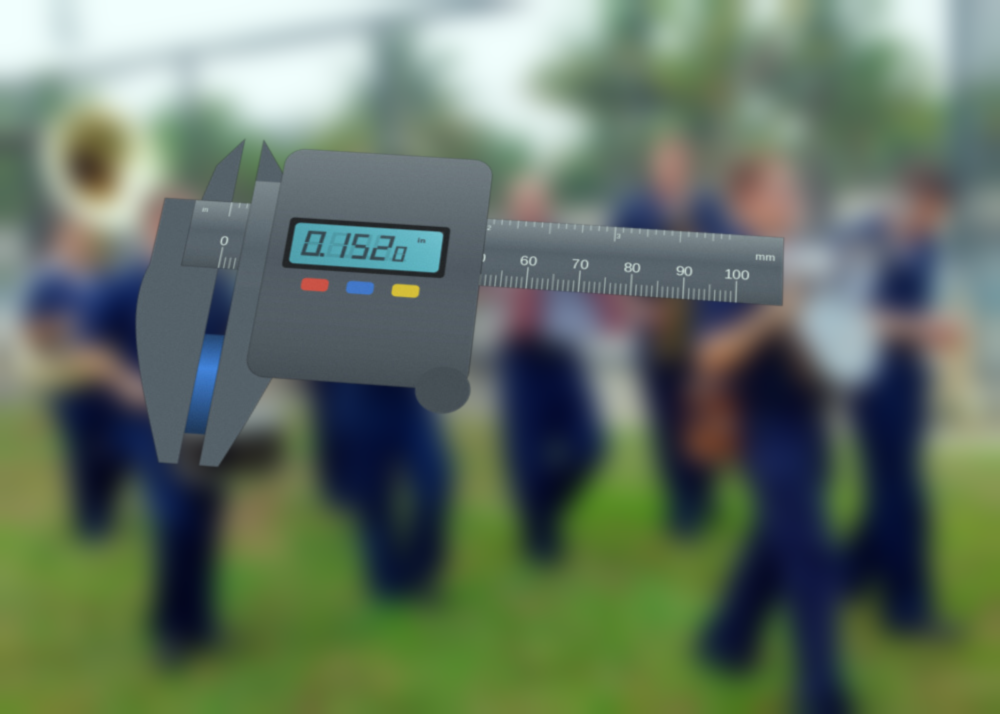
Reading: 0.1520 in
